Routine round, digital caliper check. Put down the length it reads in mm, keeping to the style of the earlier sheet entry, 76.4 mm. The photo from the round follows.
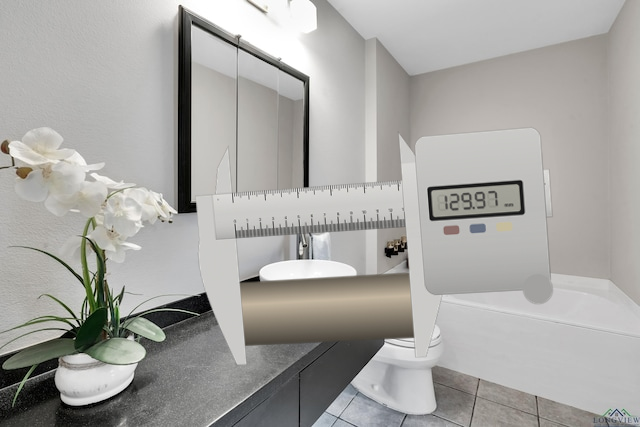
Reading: 129.97 mm
